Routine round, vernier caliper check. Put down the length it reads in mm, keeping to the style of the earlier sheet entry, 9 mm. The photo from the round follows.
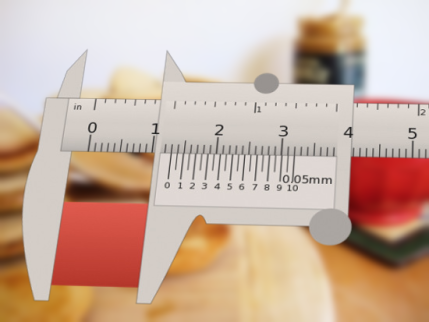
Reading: 13.0 mm
